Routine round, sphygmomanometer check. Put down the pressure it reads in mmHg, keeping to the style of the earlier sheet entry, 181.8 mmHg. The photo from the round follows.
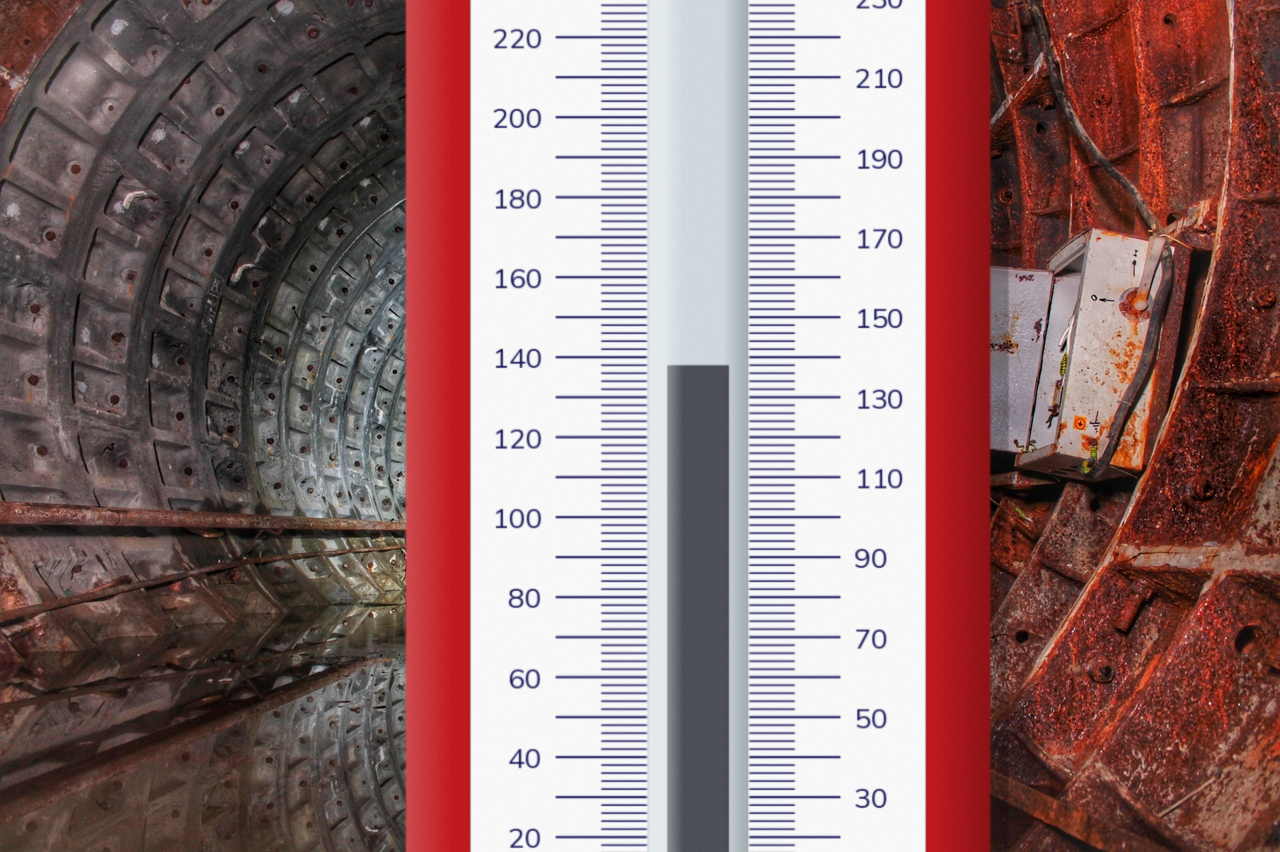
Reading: 138 mmHg
